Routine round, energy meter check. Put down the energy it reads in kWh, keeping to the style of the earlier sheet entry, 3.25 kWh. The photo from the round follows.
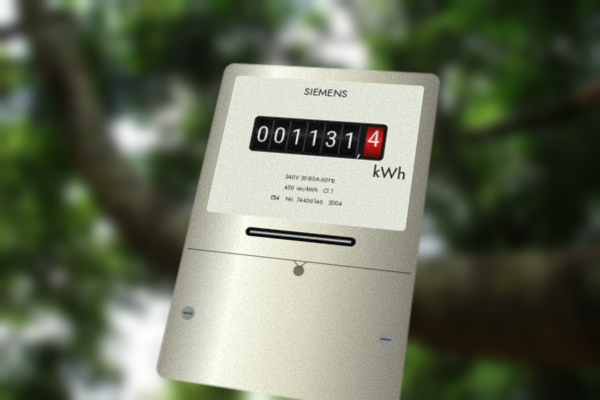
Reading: 1131.4 kWh
